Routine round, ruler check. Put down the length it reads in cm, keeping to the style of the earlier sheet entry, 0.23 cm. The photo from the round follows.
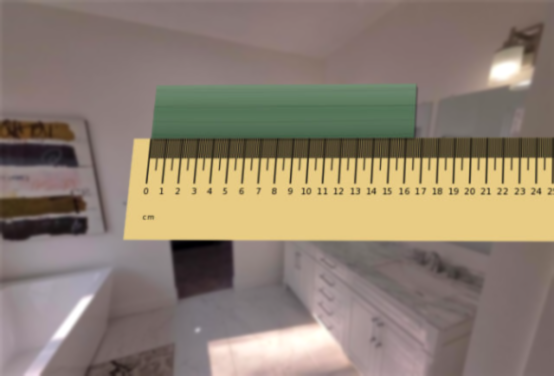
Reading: 16.5 cm
